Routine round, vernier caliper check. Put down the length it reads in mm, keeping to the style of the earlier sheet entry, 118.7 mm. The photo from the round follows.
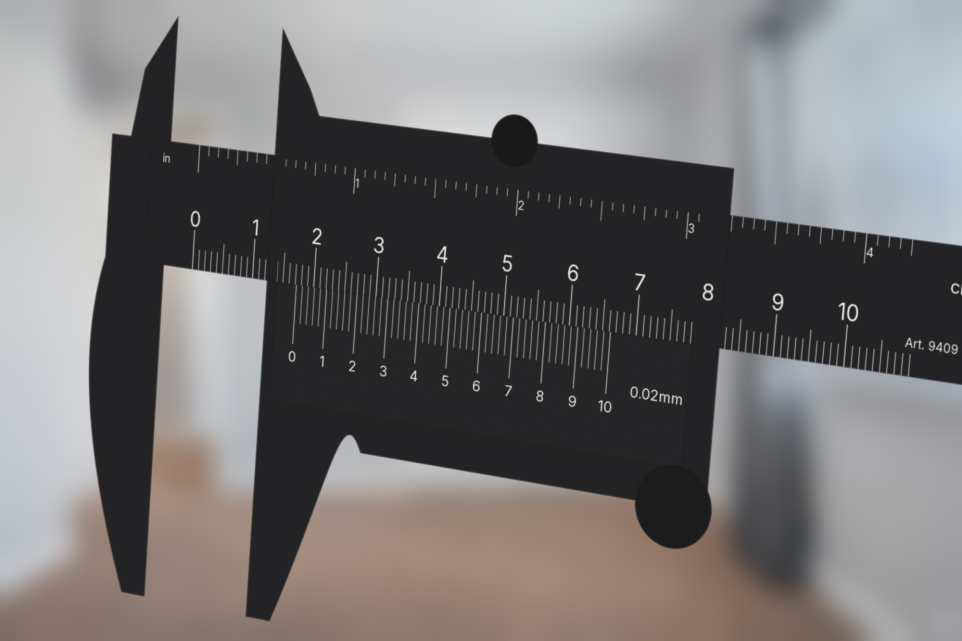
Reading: 17.2 mm
